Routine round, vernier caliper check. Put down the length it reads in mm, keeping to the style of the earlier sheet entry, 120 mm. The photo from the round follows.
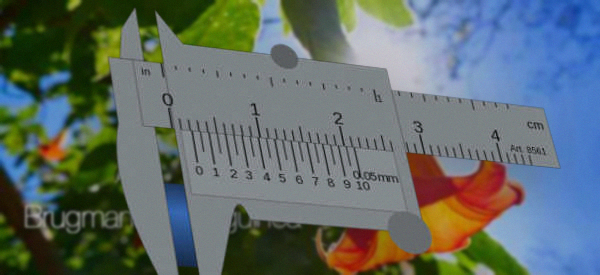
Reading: 2.2 mm
